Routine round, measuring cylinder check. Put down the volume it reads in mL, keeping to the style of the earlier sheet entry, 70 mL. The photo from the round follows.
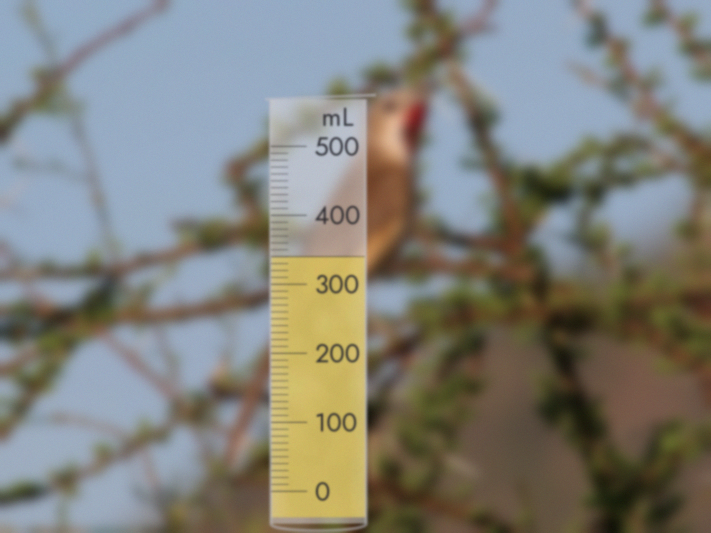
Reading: 340 mL
